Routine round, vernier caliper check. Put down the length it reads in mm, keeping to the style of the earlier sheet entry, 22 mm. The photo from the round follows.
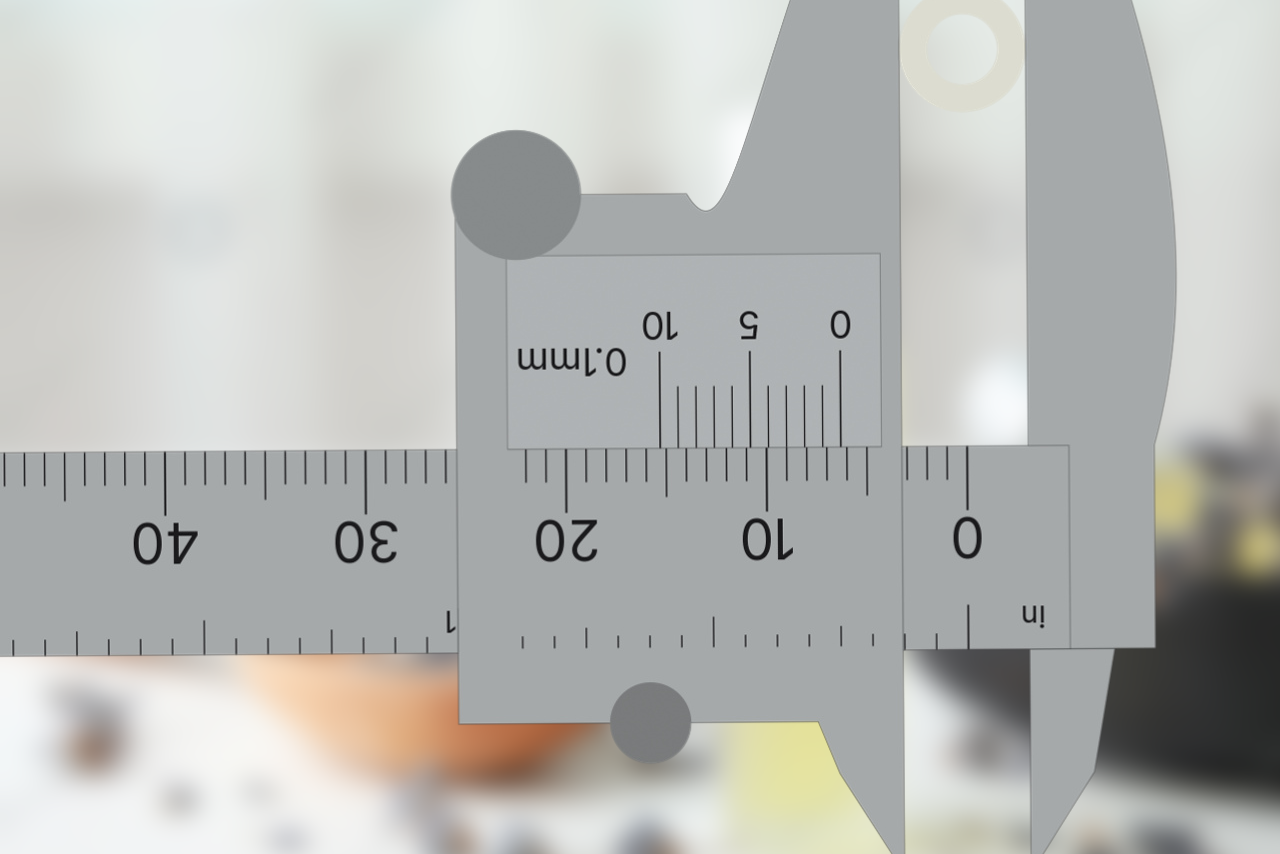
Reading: 6.3 mm
